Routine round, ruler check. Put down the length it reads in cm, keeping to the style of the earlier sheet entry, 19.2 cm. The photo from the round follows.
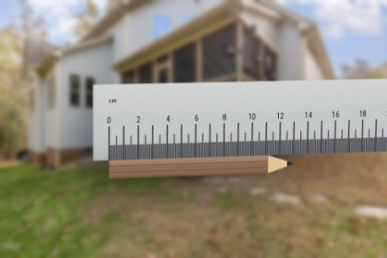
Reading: 13 cm
